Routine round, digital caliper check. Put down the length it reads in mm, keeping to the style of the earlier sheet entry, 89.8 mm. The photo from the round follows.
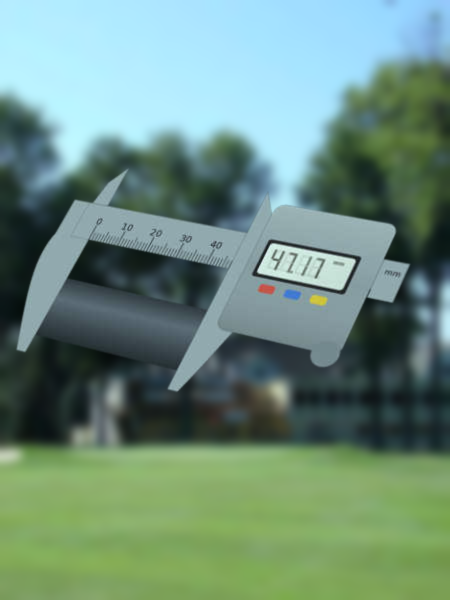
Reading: 47.17 mm
